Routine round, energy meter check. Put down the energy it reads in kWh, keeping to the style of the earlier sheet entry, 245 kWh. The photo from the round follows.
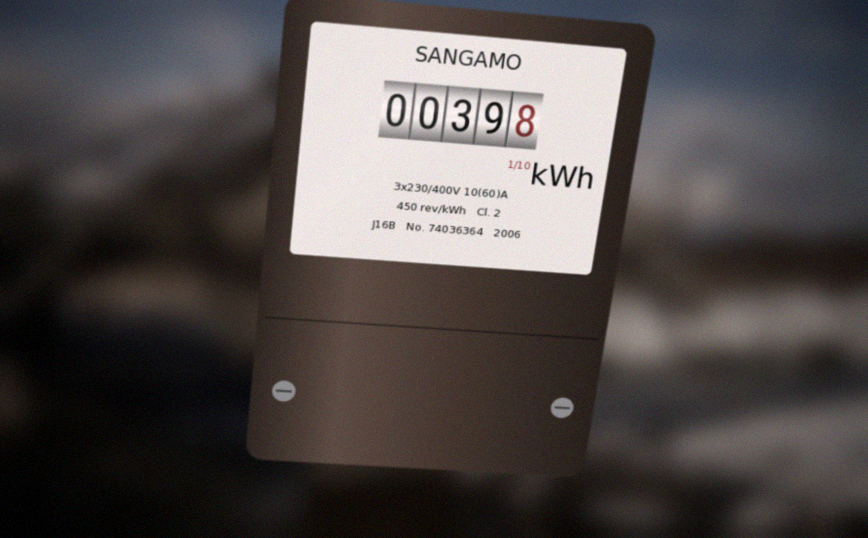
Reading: 39.8 kWh
